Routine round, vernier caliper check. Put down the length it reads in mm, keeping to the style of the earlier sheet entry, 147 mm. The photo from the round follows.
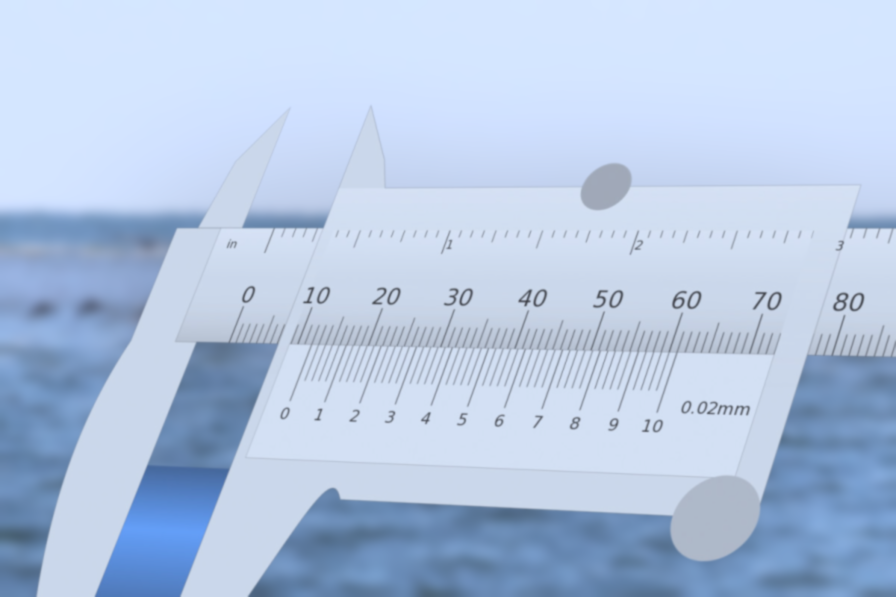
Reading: 12.0 mm
